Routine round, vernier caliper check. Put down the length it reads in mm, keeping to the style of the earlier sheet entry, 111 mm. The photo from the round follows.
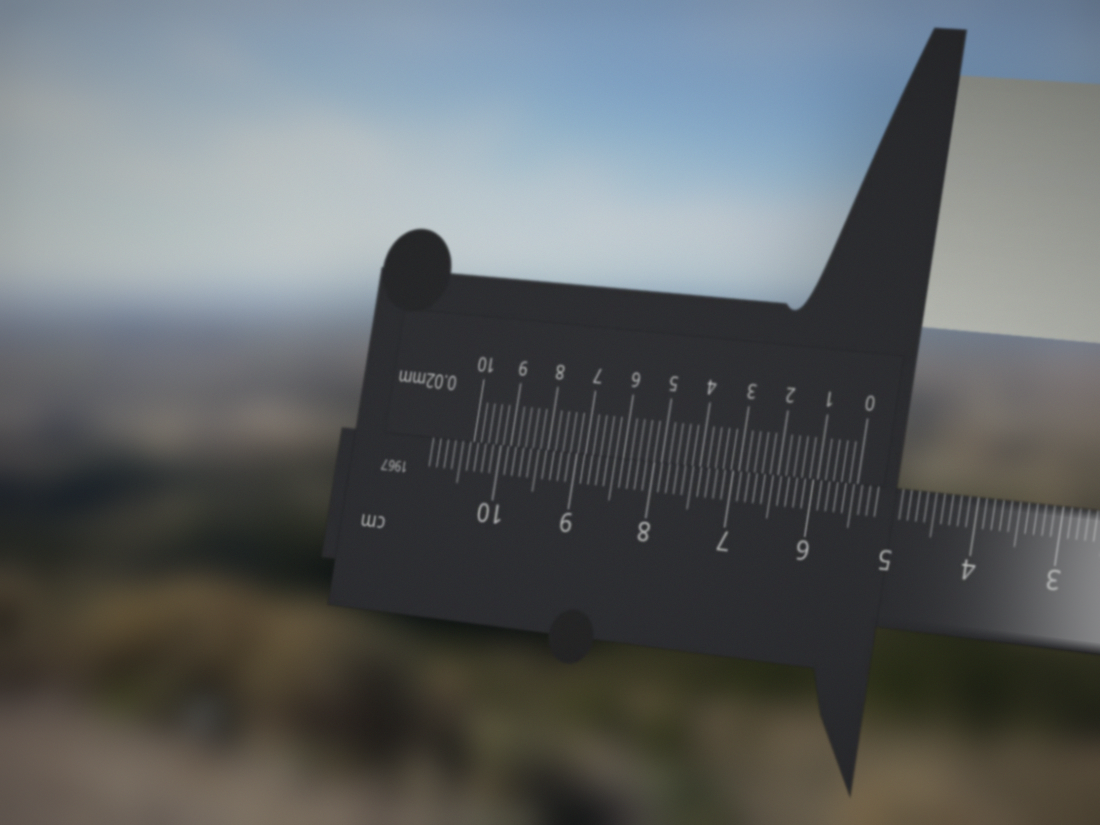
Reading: 54.6 mm
